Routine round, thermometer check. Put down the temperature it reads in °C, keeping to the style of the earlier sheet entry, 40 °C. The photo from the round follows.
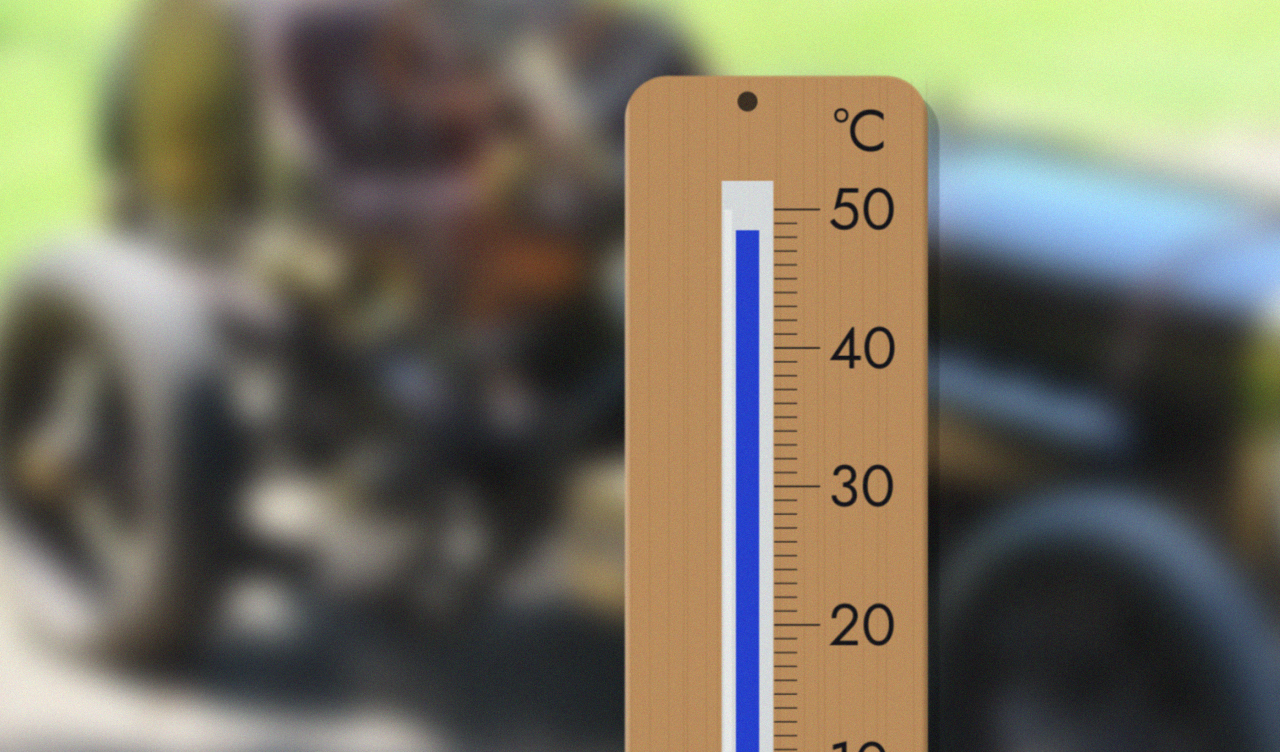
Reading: 48.5 °C
